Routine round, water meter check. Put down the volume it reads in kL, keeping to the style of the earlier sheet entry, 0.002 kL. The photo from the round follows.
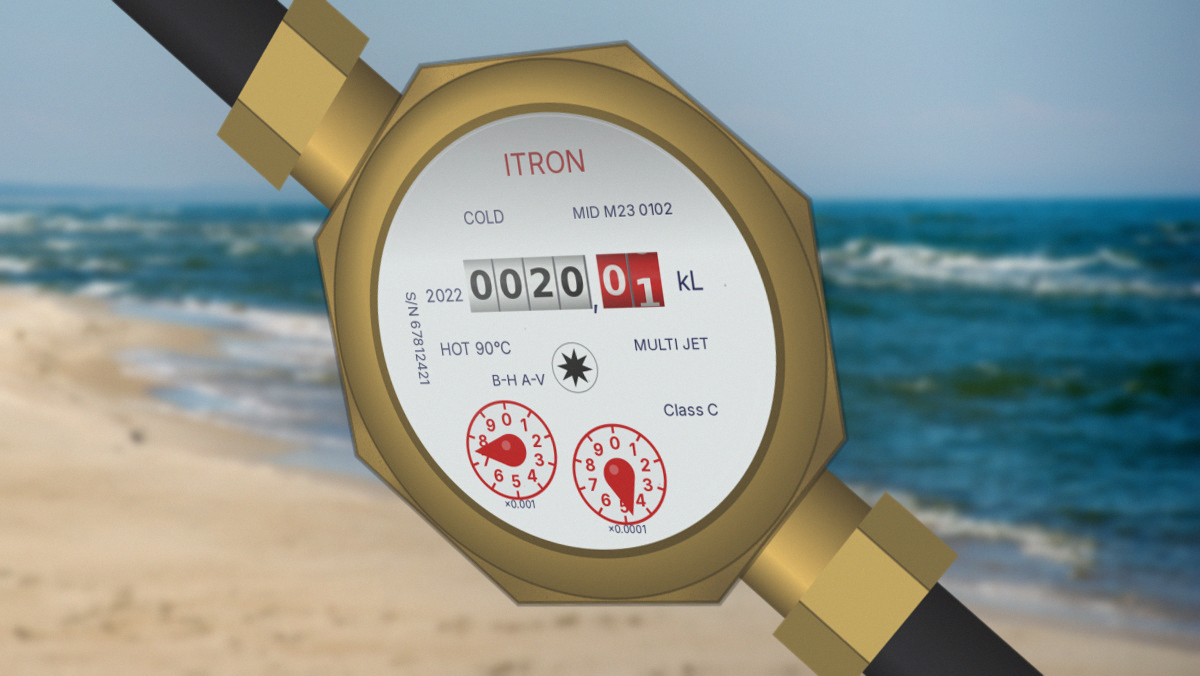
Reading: 20.0074 kL
